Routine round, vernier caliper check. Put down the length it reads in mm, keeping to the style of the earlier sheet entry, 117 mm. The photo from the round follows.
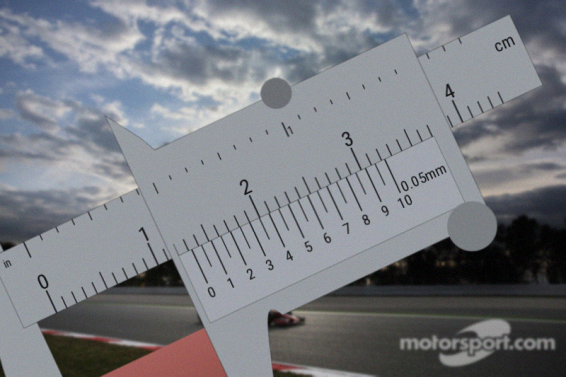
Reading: 13.3 mm
